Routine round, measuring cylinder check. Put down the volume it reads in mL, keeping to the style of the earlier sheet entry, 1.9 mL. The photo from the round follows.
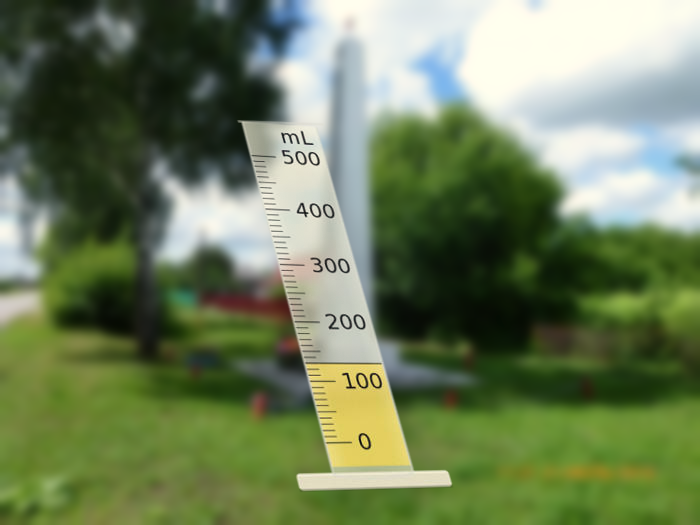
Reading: 130 mL
